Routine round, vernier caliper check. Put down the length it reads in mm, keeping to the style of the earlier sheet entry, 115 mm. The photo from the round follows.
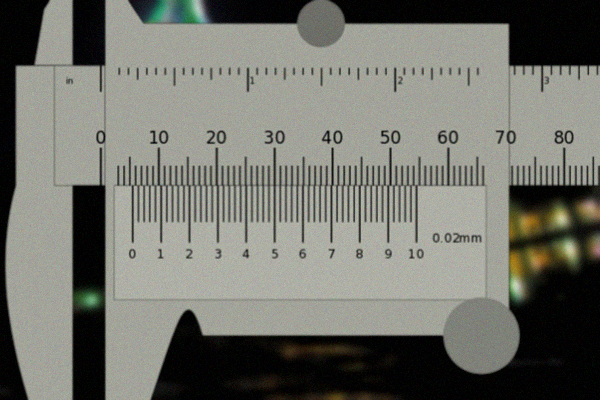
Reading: 5.5 mm
